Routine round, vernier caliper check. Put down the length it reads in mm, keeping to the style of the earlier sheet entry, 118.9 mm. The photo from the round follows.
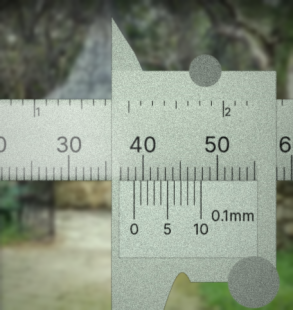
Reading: 38.8 mm
